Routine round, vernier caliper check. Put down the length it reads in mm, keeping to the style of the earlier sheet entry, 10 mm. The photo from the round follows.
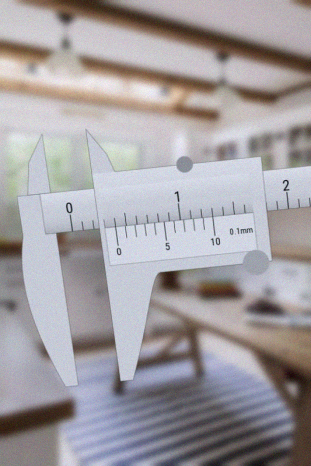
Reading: 4.0 mm
